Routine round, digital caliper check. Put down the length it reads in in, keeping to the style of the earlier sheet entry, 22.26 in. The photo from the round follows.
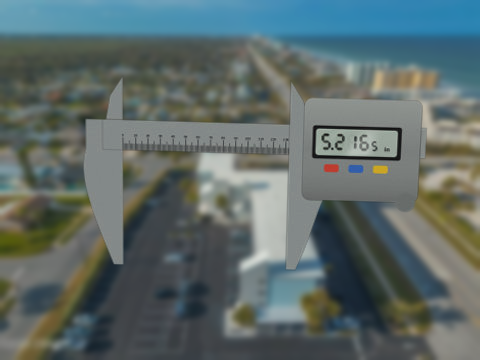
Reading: 5.2165 in
